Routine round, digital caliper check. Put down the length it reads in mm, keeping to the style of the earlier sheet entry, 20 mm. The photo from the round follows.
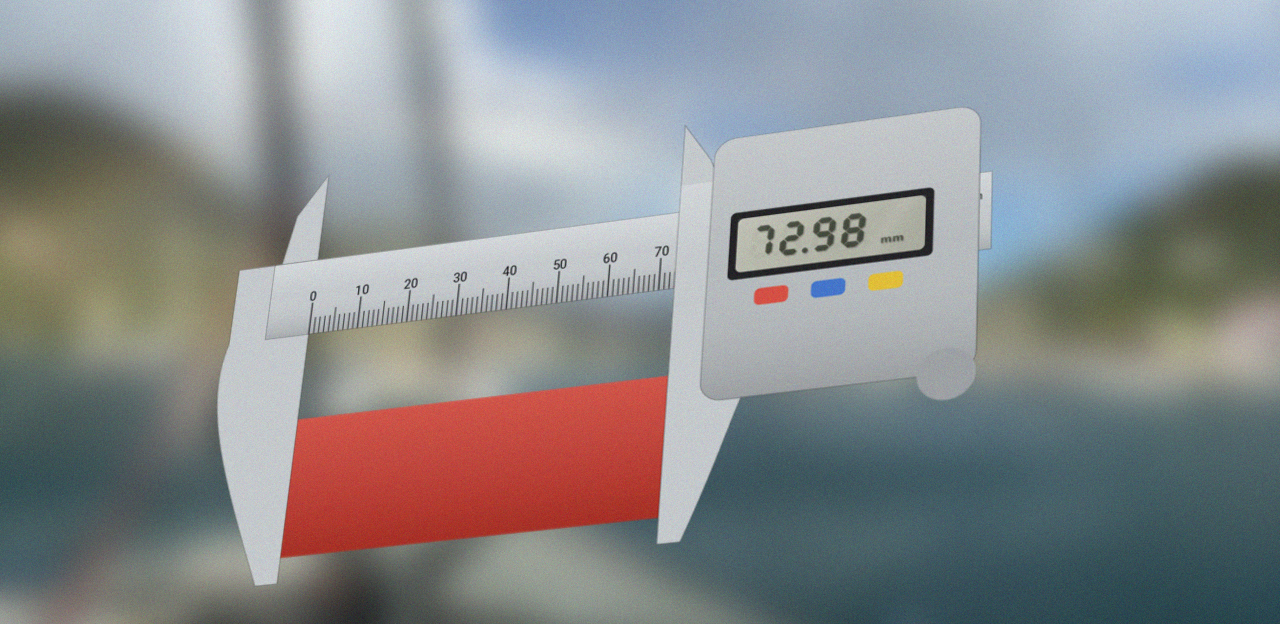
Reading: 72.98 mm
